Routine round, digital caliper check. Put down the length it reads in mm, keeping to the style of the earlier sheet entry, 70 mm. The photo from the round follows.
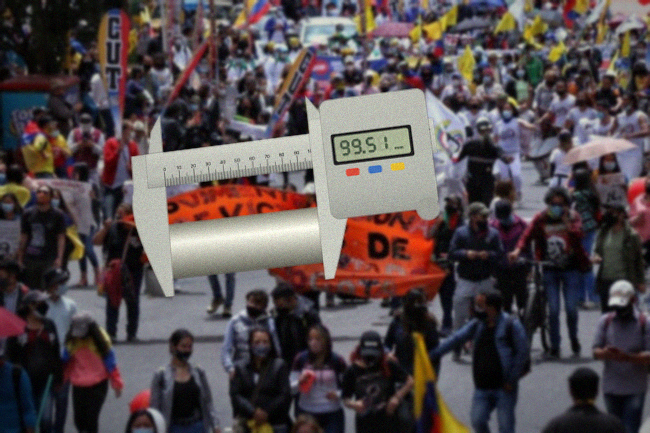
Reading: 99.51 mm
